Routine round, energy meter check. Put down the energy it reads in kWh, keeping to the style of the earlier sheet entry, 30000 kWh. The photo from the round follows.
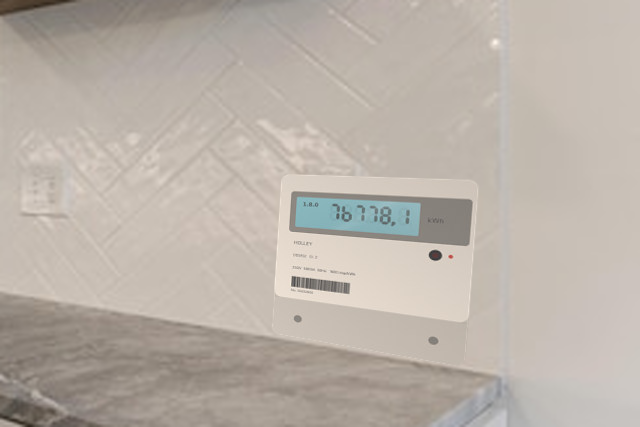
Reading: 76778.1 kWh
